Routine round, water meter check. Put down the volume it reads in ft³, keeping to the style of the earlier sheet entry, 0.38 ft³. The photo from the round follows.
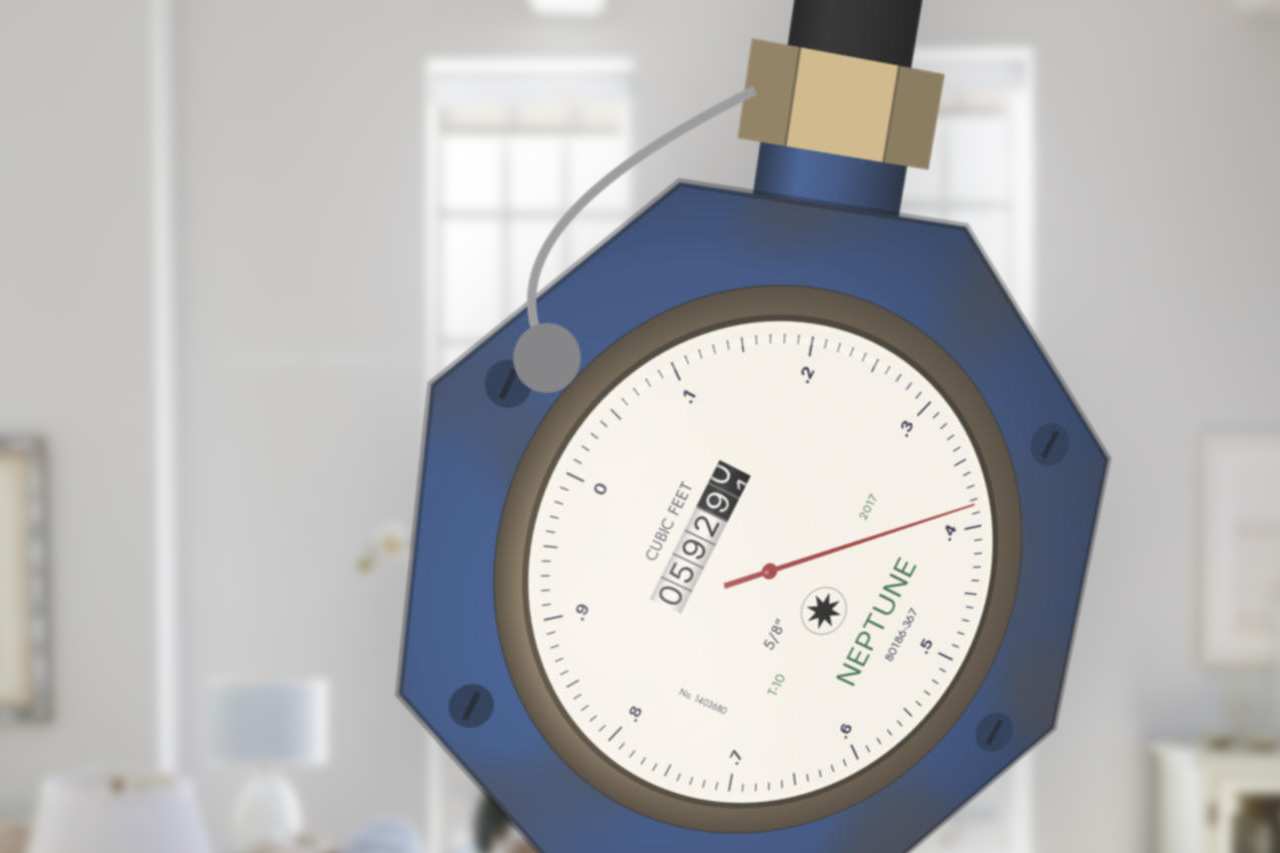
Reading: 59290.38 ft³
